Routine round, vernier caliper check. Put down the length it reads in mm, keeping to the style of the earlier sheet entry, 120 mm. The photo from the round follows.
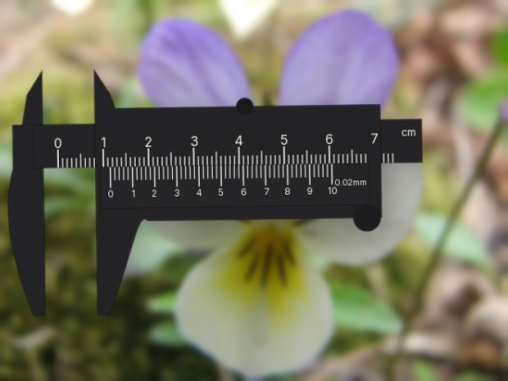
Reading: 11.5 mm
